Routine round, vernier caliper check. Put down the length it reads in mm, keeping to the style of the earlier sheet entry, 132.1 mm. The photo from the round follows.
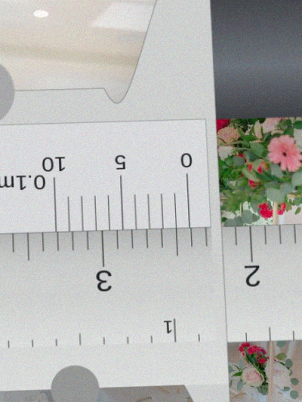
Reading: 24.1 mm
